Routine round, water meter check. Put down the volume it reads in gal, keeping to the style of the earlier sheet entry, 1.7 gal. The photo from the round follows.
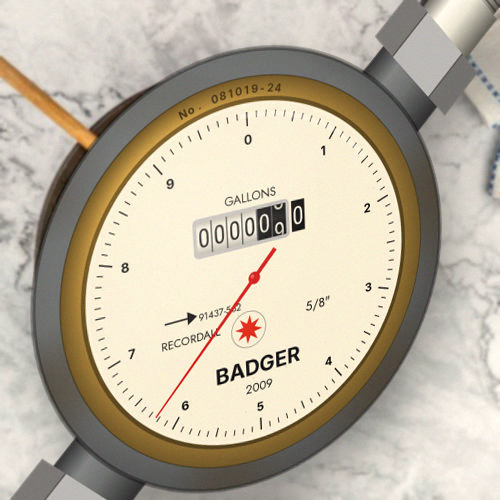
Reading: 86.2 gal
